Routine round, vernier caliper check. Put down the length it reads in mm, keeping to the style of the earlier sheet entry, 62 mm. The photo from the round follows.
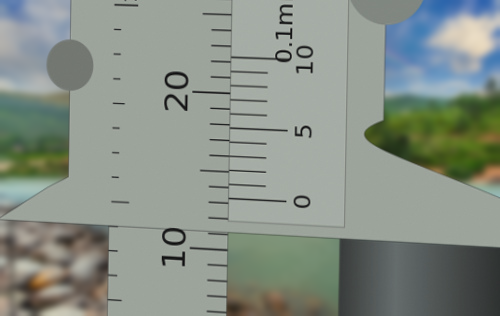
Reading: 13.3 mm
